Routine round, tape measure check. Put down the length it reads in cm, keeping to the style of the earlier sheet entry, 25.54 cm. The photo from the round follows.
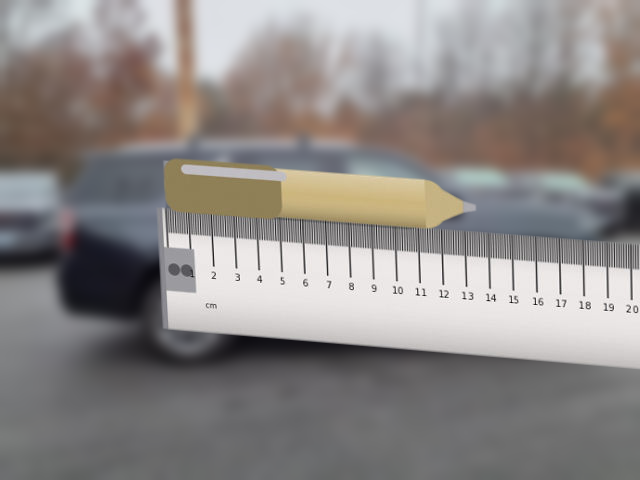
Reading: 13.5 cm
